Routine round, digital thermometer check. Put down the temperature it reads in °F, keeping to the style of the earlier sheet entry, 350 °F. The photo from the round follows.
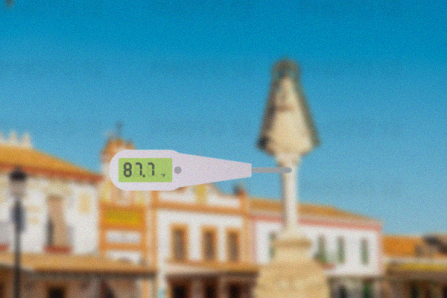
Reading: 87.7 °F
